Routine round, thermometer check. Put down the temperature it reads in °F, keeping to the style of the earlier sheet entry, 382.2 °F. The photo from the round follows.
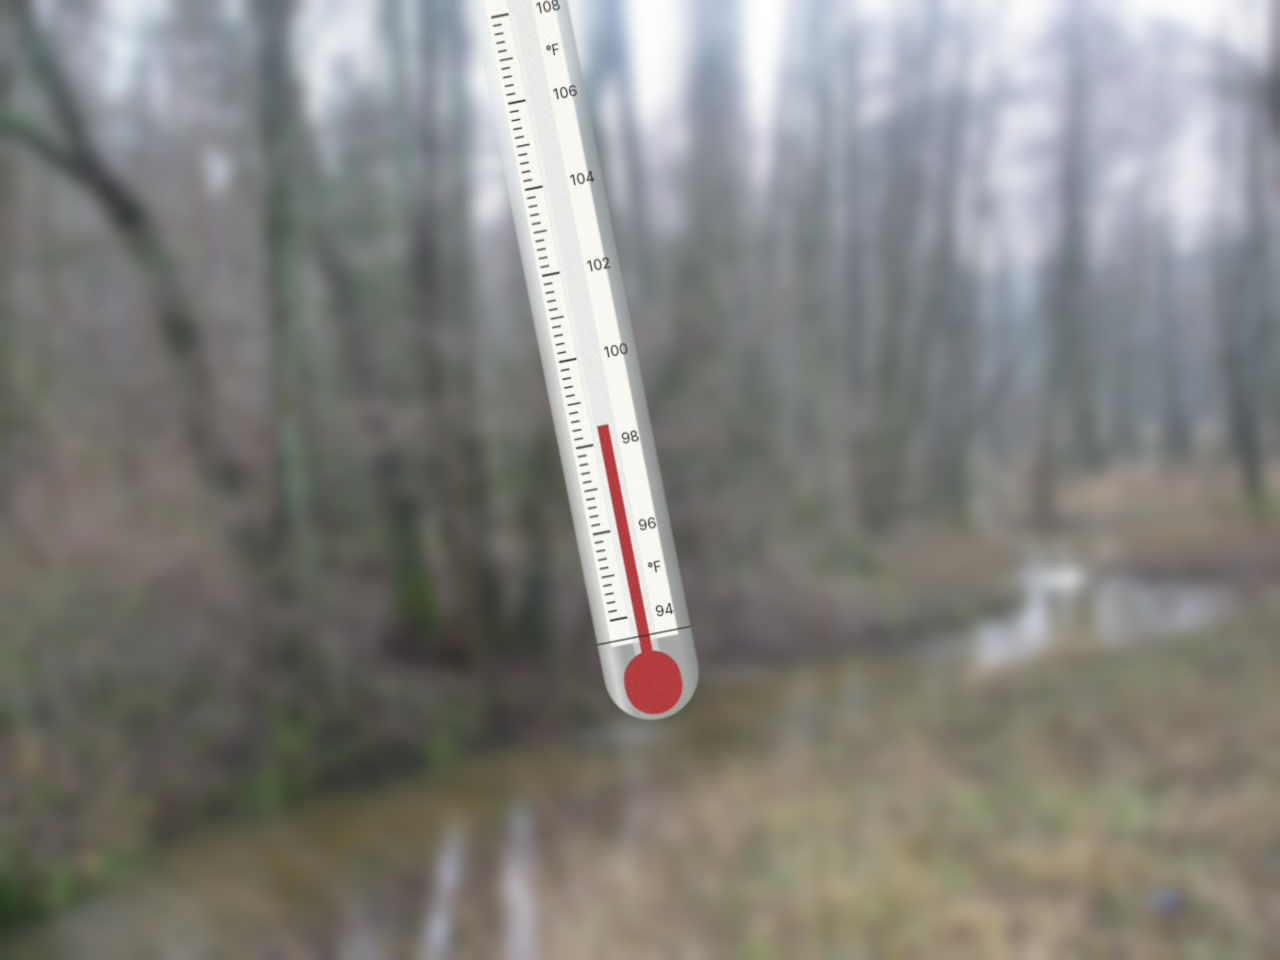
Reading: 98.4 °F
